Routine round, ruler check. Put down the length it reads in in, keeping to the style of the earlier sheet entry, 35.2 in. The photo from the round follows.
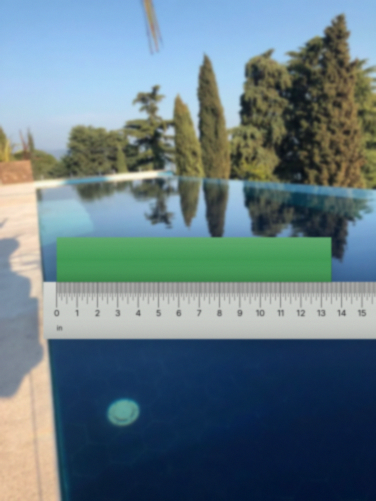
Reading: 13.5 in
